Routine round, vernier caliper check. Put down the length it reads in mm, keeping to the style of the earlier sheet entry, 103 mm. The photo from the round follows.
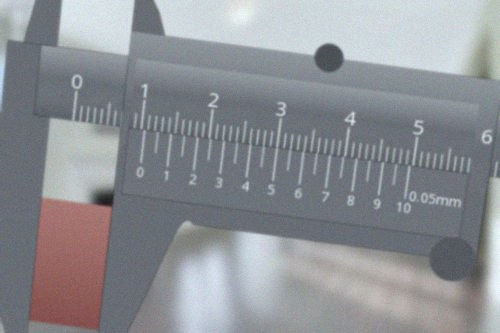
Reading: 10.5 mm
